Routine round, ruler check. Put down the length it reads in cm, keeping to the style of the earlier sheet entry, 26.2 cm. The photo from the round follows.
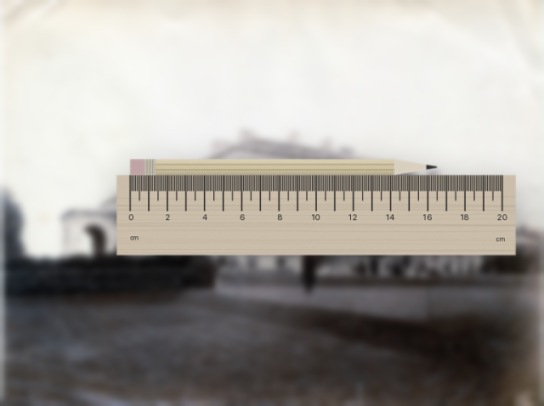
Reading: 16.5 cm
